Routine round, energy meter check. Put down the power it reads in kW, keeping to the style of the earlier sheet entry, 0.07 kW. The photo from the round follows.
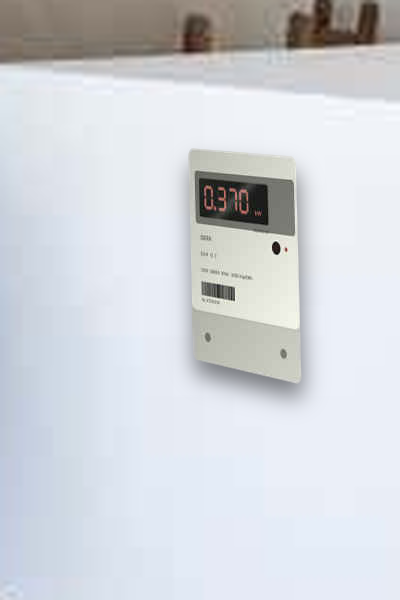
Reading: 0.370 kW
